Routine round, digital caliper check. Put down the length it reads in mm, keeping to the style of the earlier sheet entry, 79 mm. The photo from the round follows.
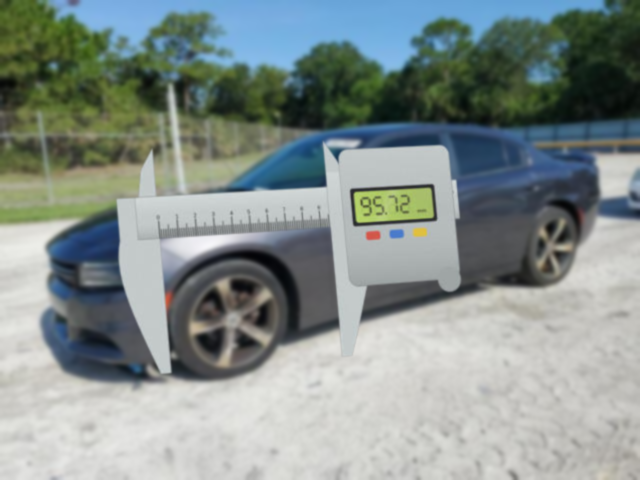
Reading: 95.72 mm
